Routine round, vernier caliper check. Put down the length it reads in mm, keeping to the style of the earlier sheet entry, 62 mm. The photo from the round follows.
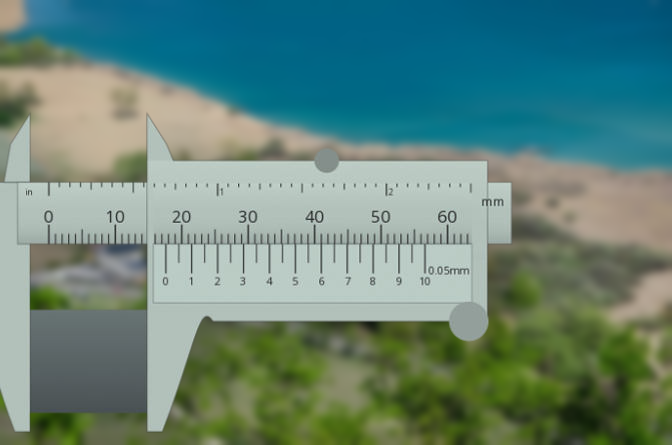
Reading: 17.6 mm
